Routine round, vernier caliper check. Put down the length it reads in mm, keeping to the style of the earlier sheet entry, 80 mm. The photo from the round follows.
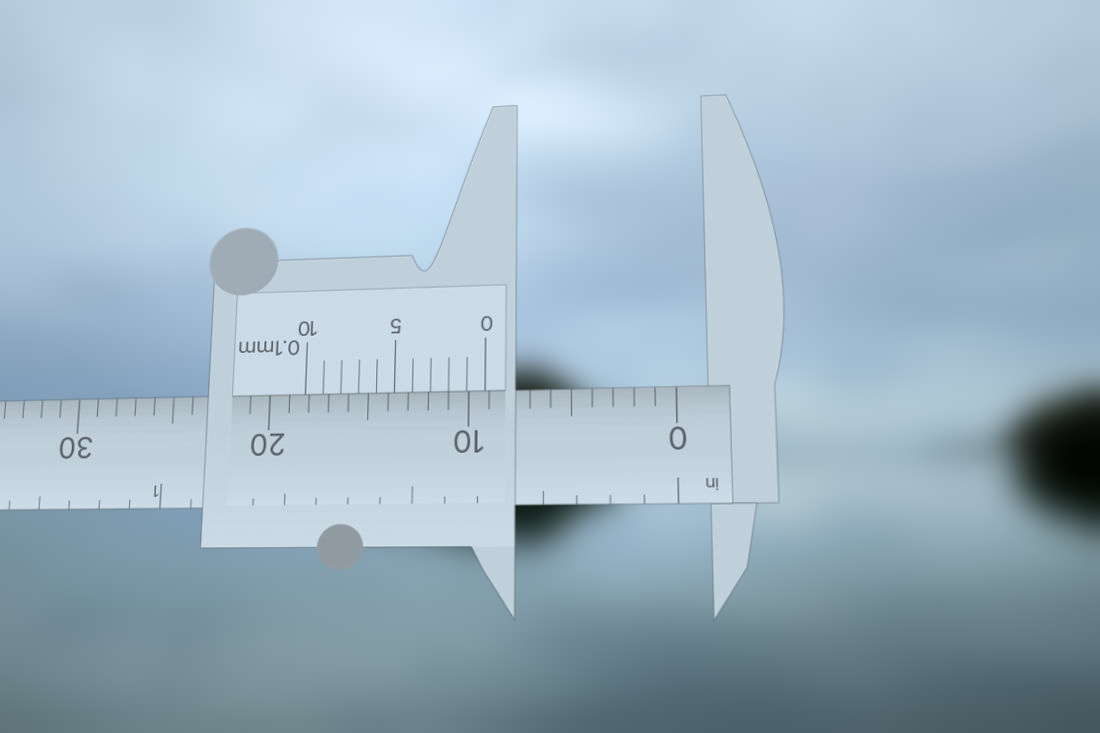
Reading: 9.2 mm
